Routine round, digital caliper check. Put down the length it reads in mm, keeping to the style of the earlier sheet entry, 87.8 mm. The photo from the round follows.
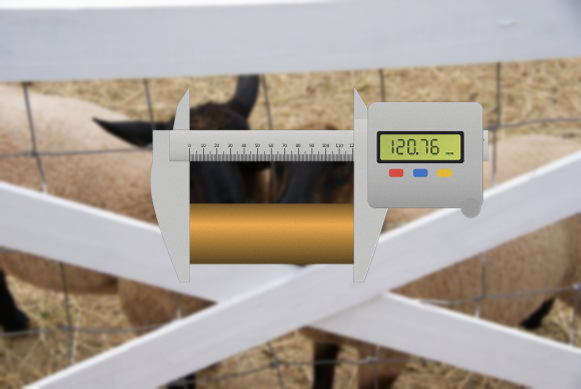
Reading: 120.76 mm
